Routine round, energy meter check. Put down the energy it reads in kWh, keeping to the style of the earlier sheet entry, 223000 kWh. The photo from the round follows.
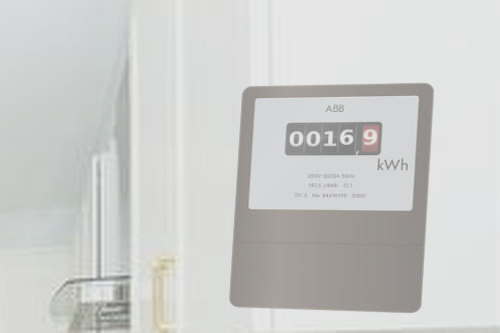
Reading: 16.9 kWh
